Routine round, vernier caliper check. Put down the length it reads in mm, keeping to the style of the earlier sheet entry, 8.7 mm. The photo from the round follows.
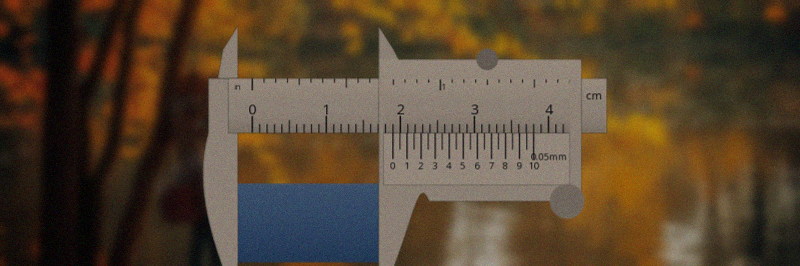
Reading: 19.0 mm
